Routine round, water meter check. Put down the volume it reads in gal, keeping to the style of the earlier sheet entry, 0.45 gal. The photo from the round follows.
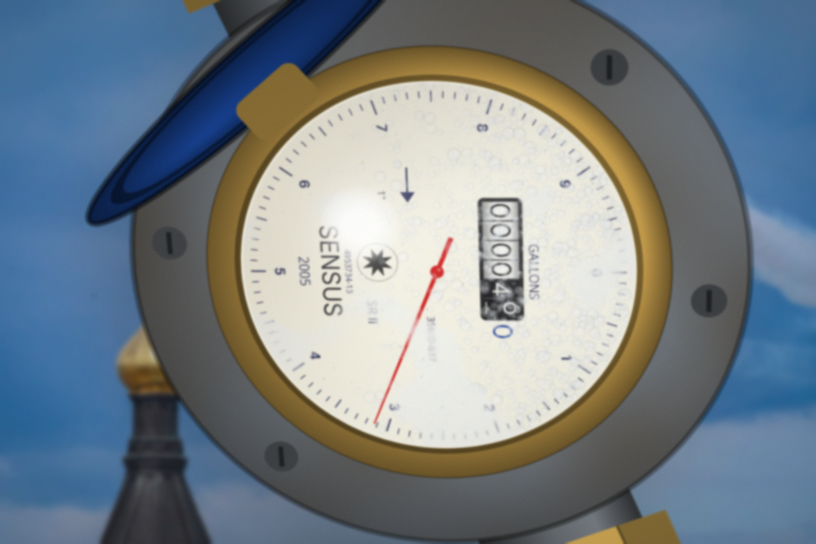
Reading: 463.1 gal
